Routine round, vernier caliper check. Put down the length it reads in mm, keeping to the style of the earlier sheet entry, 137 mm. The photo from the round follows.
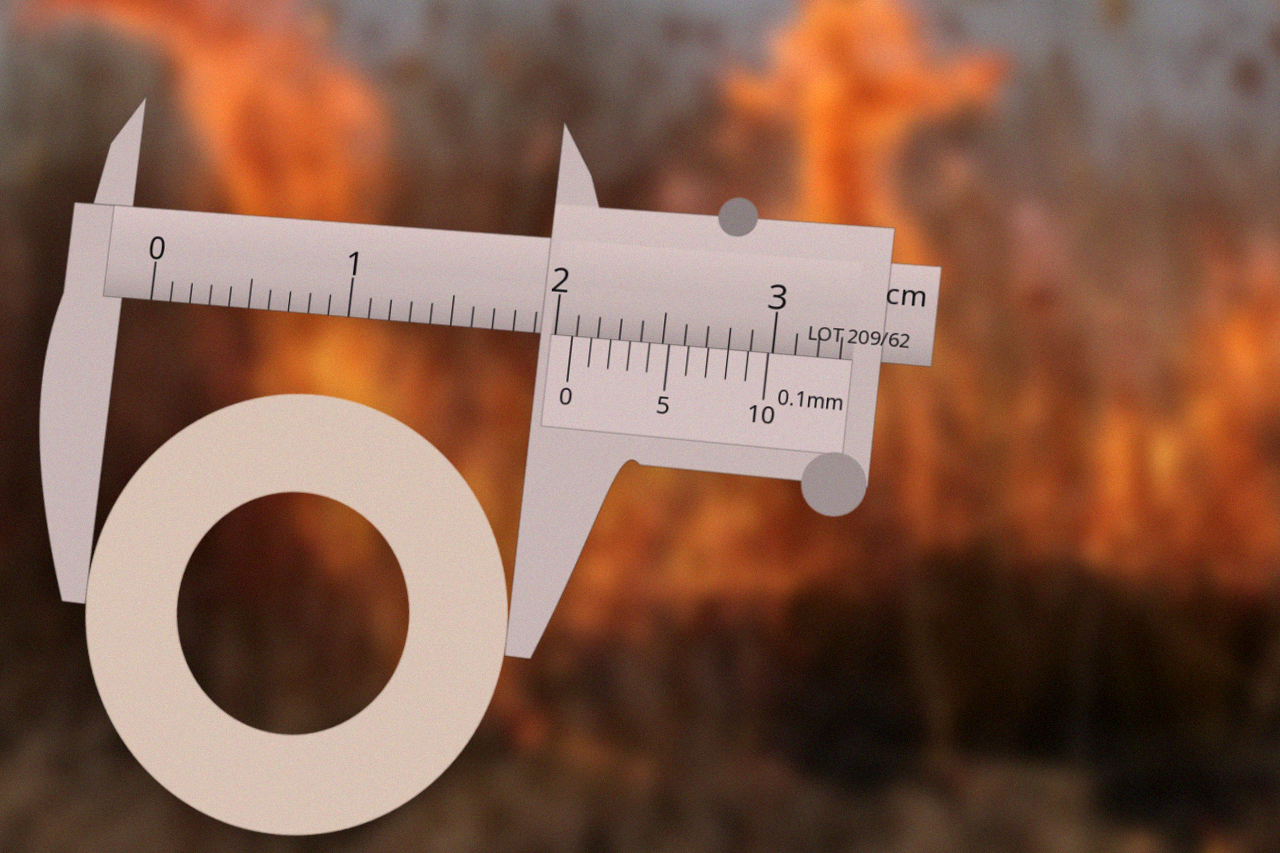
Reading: 20.8 mm
